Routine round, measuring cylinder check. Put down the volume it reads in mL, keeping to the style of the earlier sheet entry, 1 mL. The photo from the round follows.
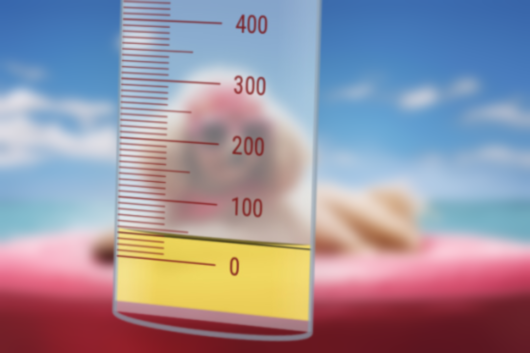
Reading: 40 mL
